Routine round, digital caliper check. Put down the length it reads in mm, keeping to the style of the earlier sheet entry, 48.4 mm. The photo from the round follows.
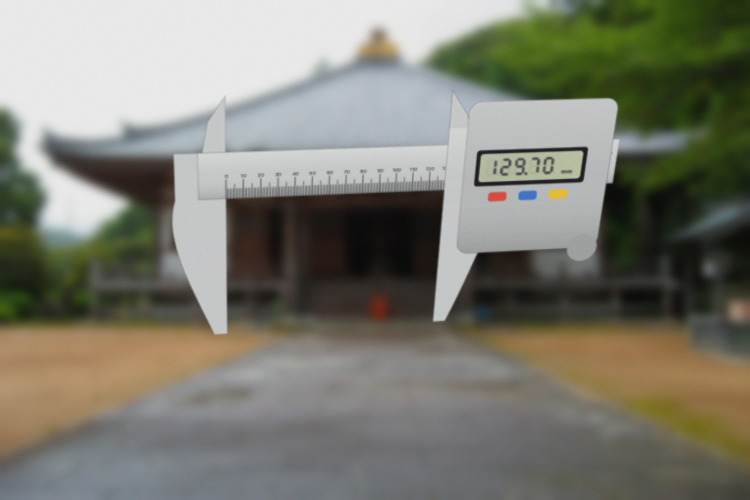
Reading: 129.70 mm
